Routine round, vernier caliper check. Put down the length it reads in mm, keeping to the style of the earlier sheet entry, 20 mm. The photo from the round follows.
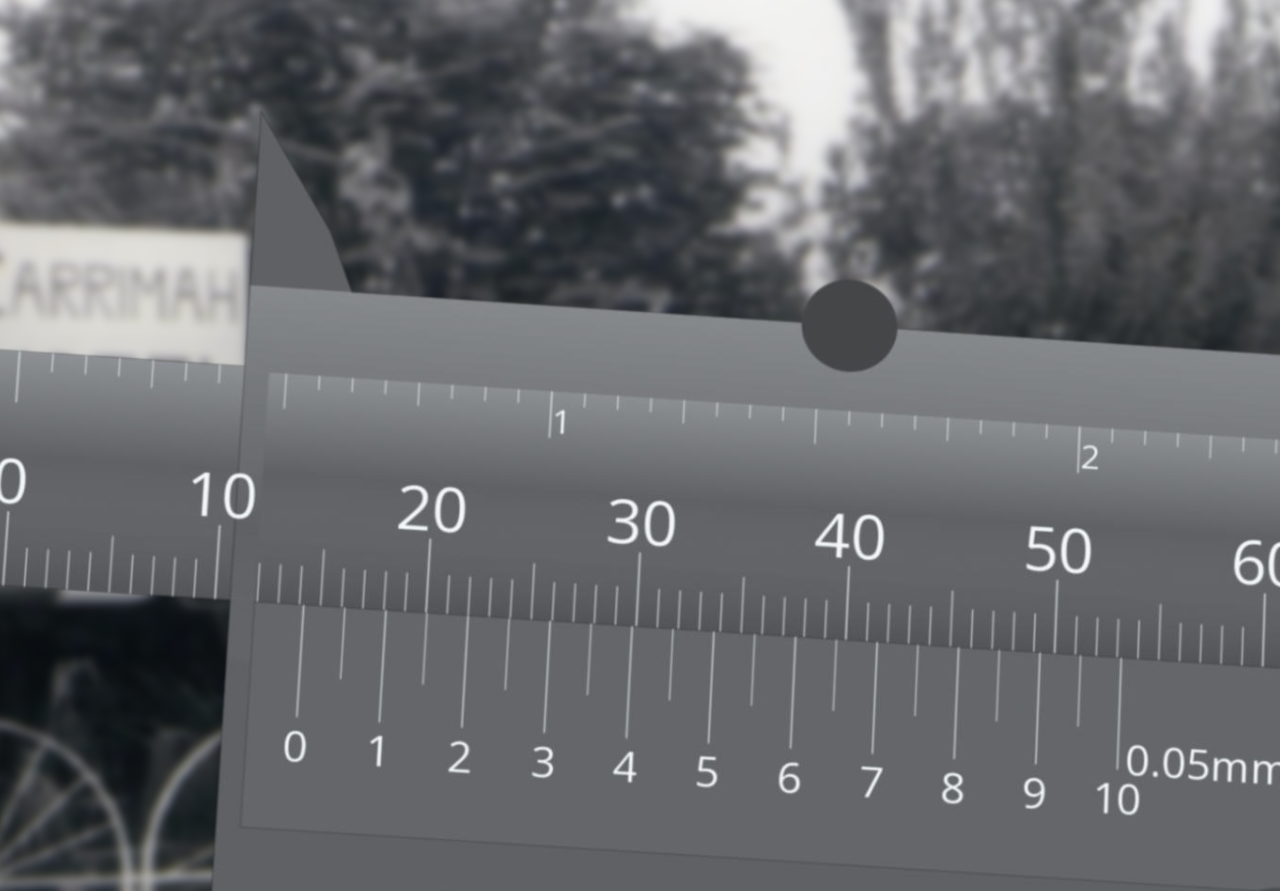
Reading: 14.2 mm
